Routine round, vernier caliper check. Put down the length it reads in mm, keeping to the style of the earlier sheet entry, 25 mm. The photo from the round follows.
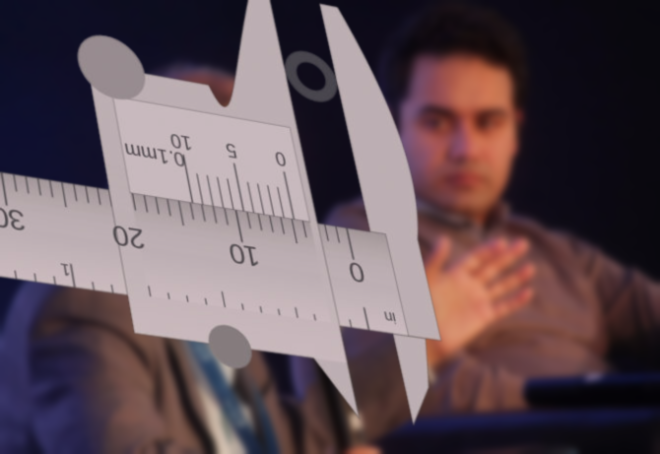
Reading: 4.8 mm
